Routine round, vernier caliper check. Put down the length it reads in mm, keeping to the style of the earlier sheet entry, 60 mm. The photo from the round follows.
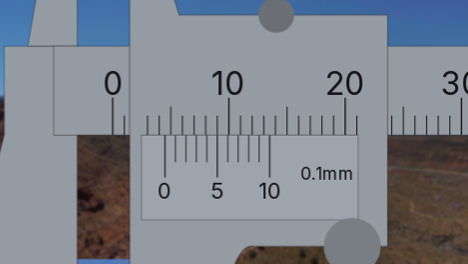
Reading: 4.5 mm
